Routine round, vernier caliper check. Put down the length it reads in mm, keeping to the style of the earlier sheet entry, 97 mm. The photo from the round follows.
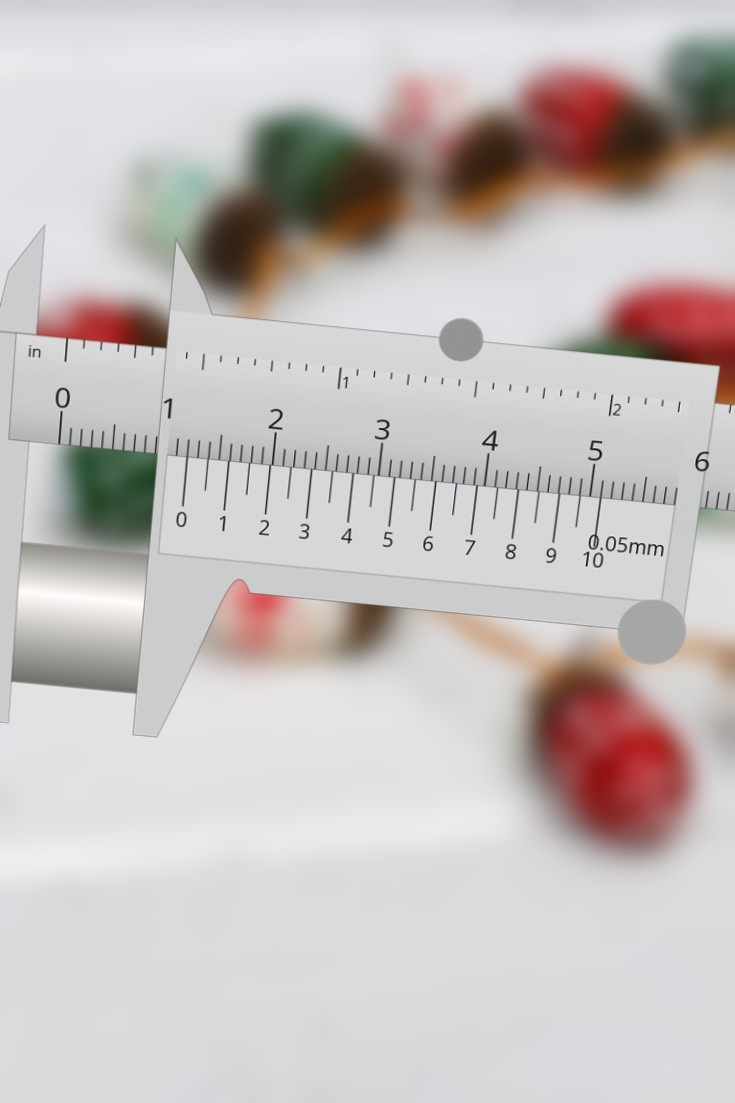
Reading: 12.0 mm
